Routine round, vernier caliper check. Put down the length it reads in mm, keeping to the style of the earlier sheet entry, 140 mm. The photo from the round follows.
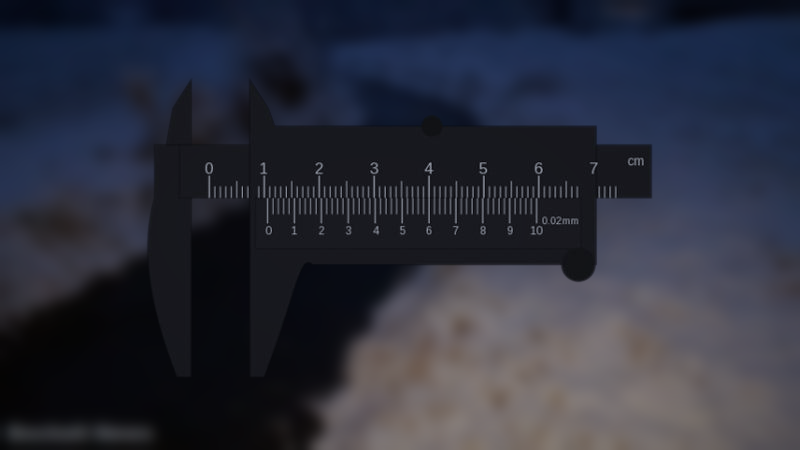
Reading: 10.6 mm
